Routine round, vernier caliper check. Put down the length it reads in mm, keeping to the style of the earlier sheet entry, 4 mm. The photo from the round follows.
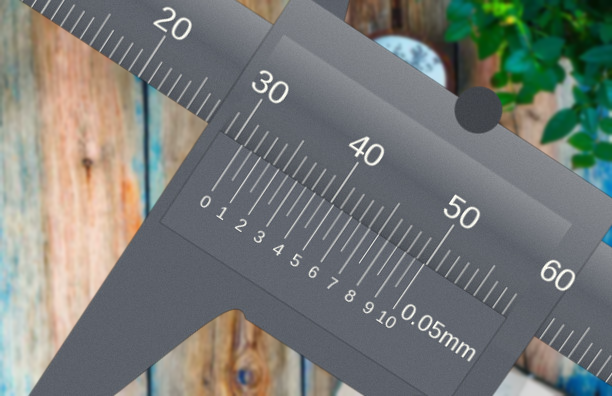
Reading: 30.8 mm
